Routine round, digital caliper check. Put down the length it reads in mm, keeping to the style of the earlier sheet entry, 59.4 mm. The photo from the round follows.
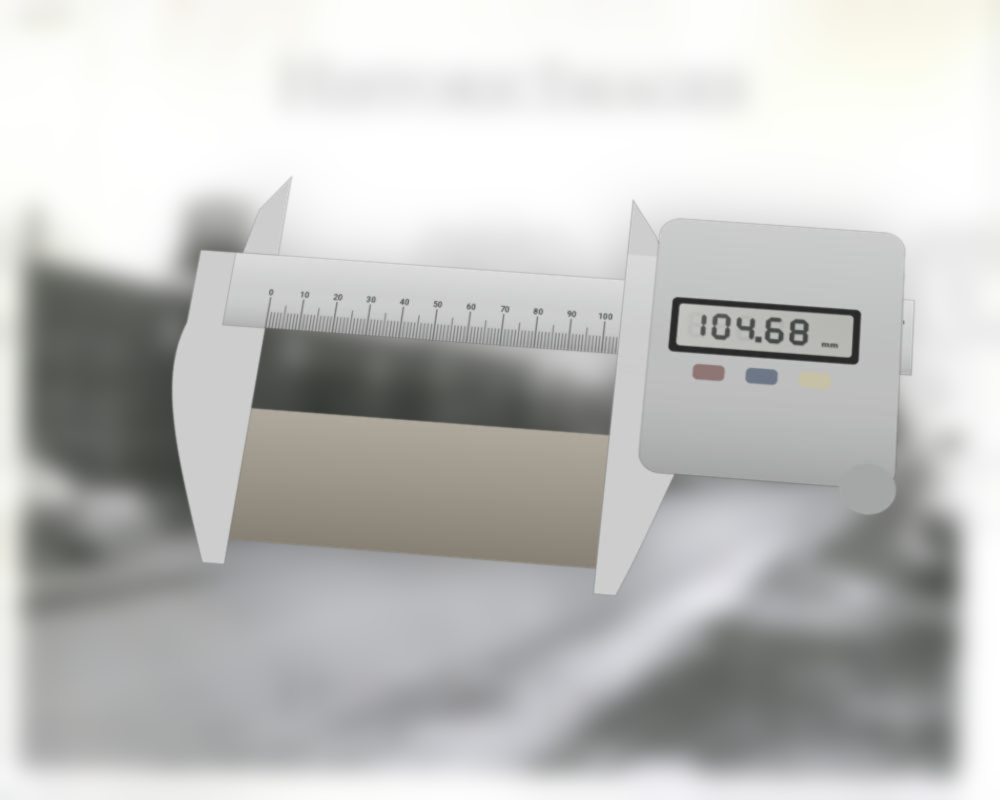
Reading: 104.68 mm
